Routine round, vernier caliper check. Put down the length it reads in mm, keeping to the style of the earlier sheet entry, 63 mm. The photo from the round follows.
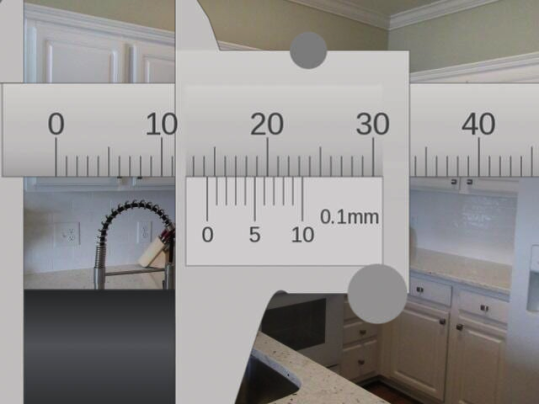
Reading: 14.3 mm
